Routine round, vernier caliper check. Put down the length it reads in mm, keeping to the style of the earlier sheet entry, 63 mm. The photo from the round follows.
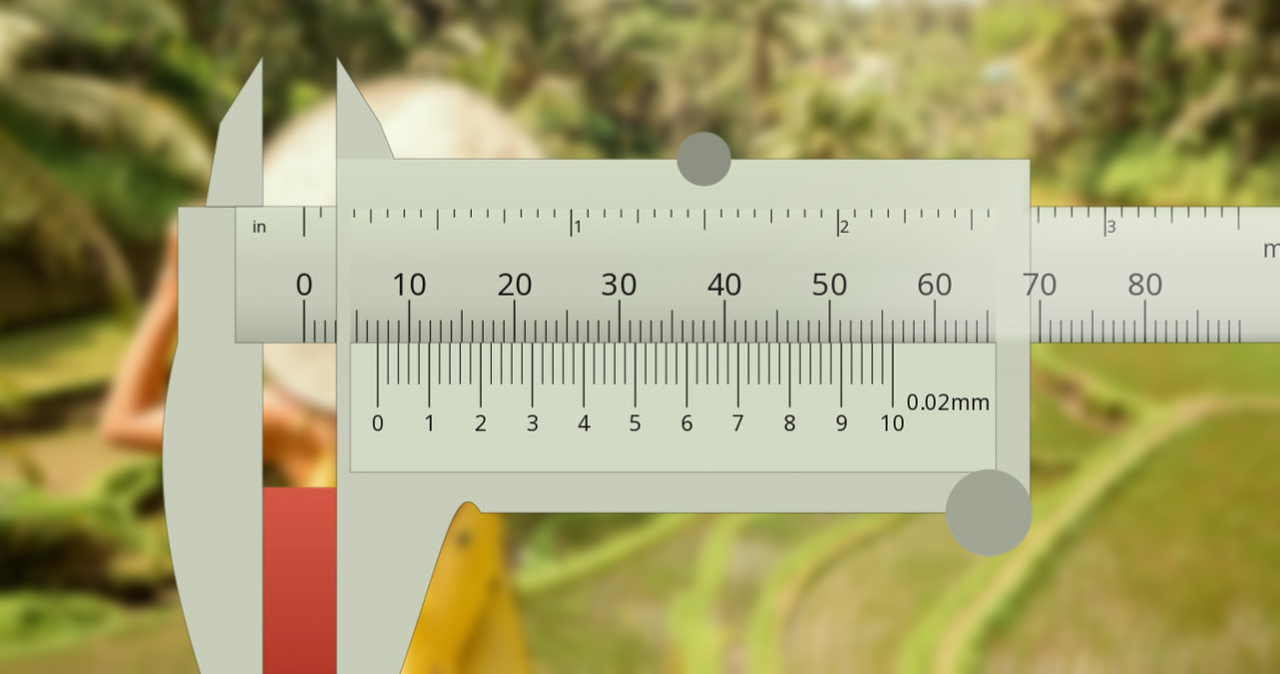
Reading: 7.0 mm
